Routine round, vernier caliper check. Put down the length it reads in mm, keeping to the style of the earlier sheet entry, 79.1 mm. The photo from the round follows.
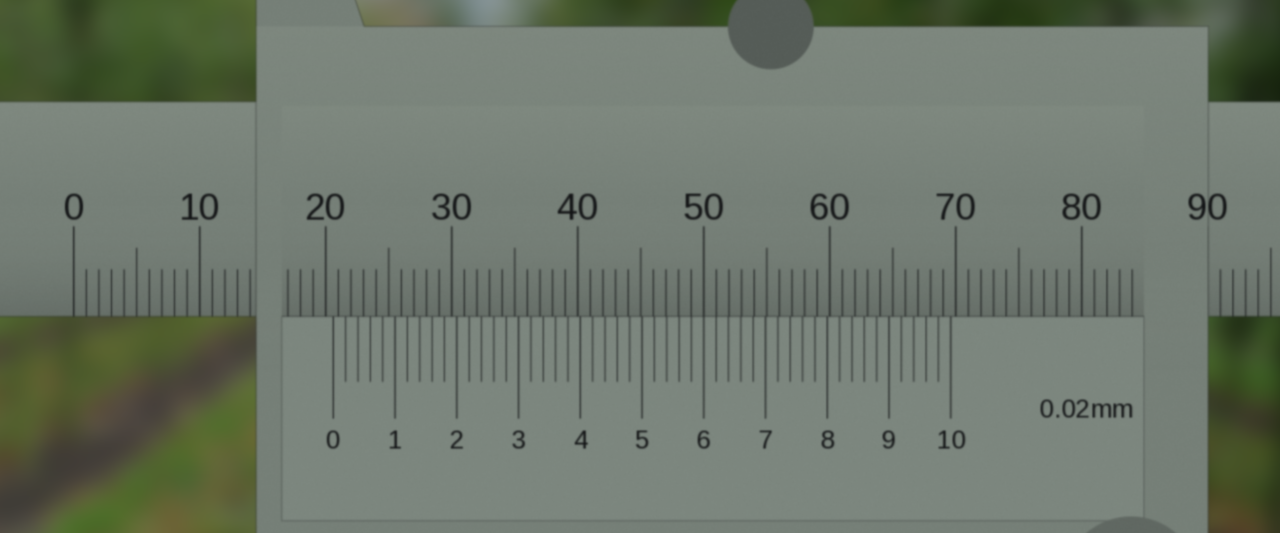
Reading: 20.6 mm
